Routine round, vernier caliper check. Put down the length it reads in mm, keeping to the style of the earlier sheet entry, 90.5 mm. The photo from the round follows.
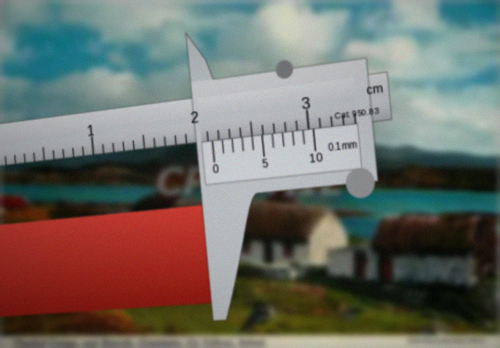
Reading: 21.4 mm
